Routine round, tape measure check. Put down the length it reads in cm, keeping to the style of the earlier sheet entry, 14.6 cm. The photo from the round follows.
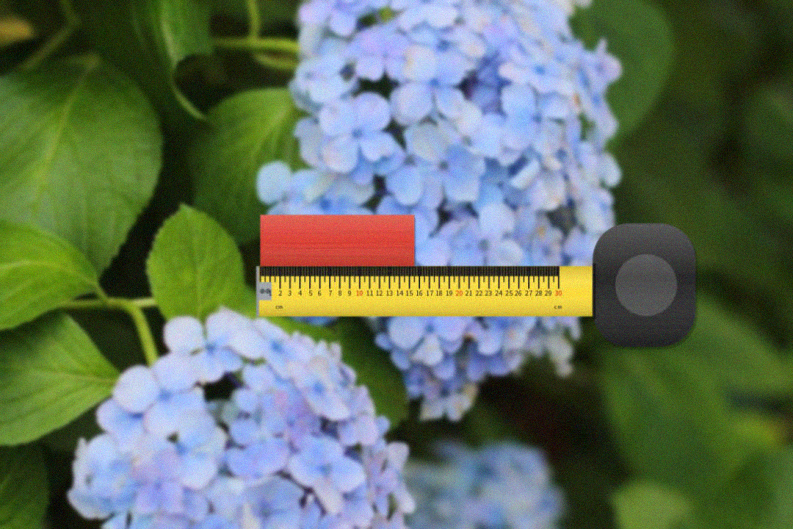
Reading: 15.5 cm
